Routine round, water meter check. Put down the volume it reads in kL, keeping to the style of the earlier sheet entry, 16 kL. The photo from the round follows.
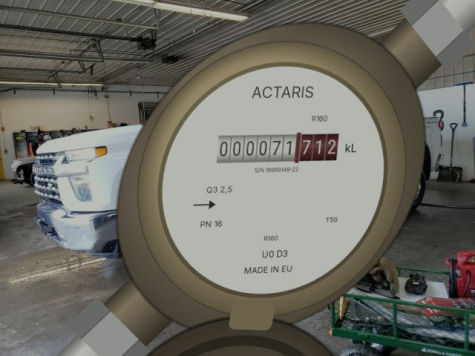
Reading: 71.712 kL
